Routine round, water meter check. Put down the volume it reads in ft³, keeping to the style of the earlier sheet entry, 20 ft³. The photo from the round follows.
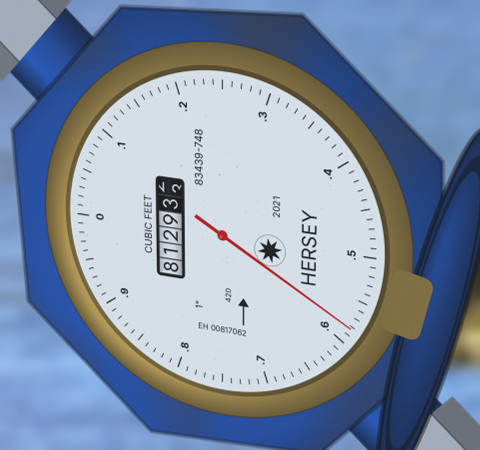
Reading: 812932.58 ft³
